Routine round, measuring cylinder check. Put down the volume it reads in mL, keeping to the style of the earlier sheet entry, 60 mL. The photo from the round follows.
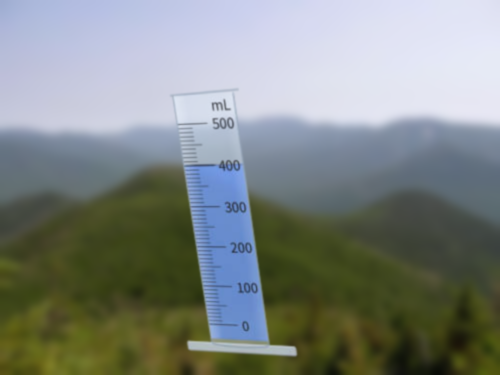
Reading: 400 mL
